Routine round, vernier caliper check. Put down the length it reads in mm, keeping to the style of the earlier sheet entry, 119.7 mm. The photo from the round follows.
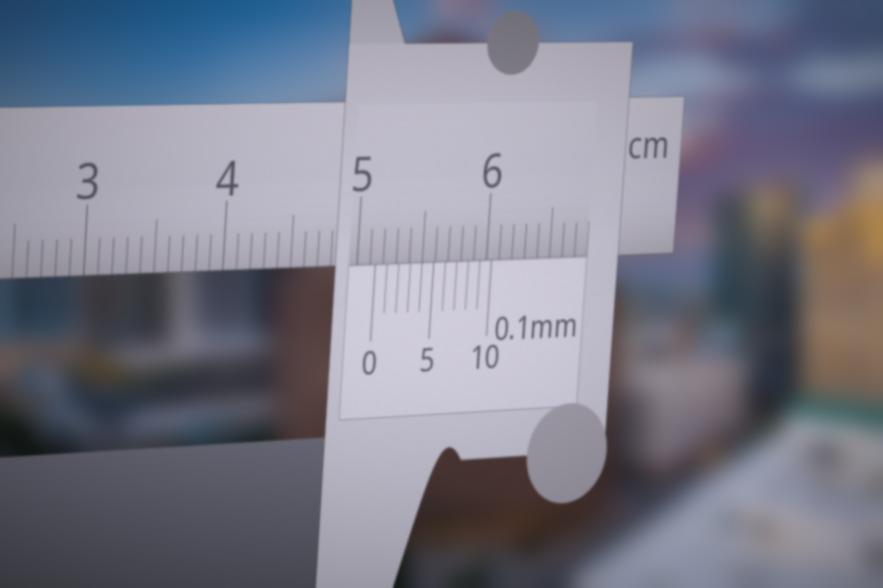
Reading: 51.4 mm
